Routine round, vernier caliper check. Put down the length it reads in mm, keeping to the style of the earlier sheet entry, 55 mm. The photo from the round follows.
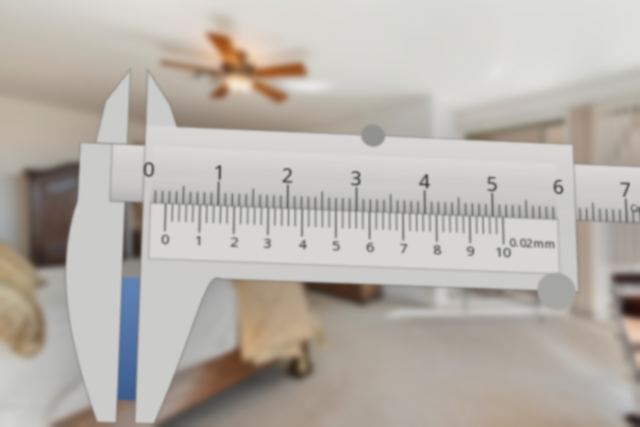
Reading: 2.5 mm
